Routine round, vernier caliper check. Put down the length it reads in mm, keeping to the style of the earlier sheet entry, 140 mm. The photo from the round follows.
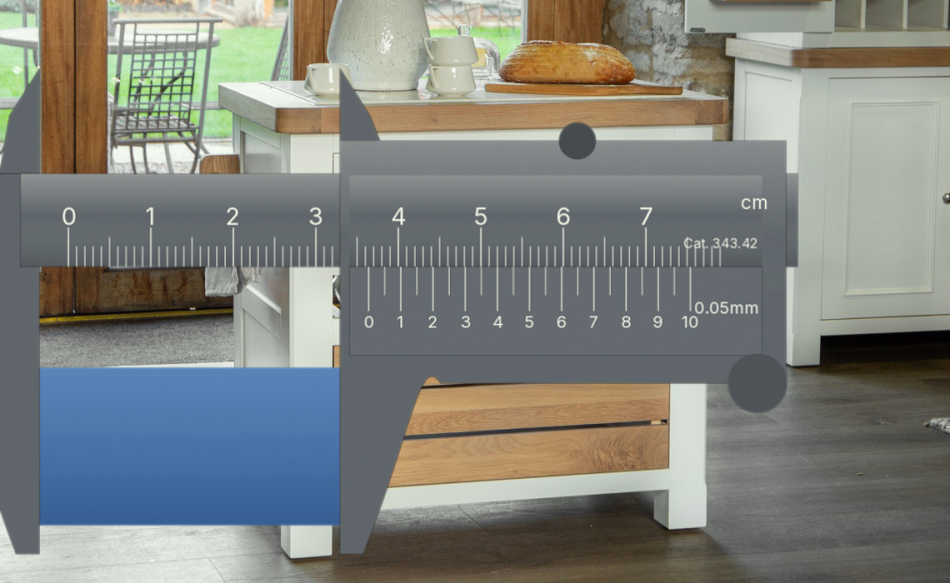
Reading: 36.4 mm
